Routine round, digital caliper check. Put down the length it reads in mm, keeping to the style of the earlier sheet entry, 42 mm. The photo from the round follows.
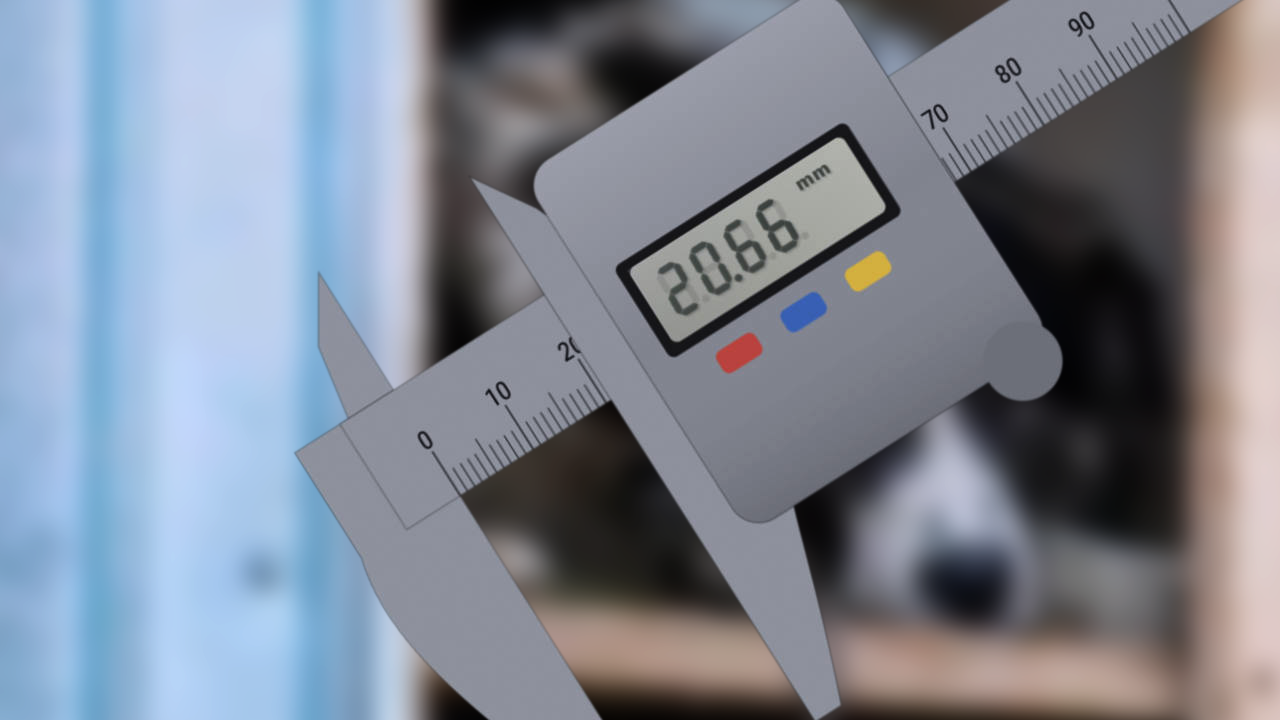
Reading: 20.66 mm
